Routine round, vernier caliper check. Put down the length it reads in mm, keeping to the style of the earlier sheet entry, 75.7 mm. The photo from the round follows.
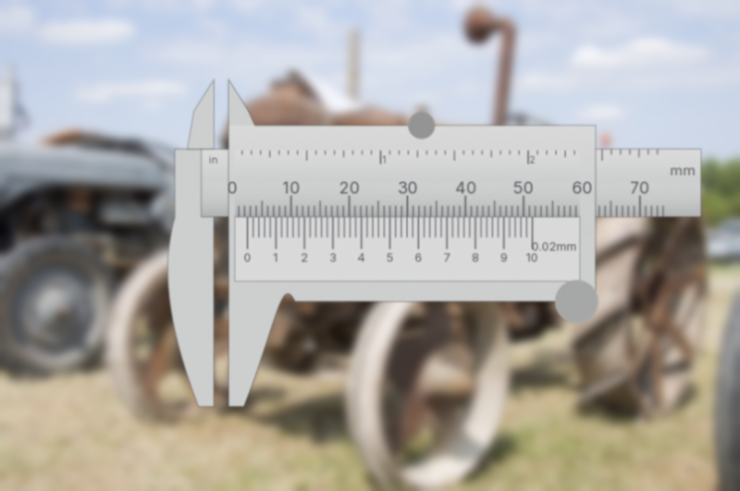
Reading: 2.5 mm
